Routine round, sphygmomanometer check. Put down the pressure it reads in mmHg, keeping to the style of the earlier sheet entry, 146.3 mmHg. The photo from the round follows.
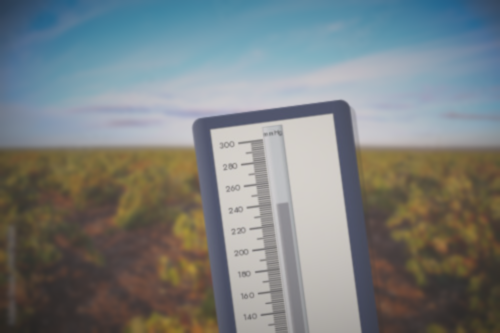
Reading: 240 mmHg
